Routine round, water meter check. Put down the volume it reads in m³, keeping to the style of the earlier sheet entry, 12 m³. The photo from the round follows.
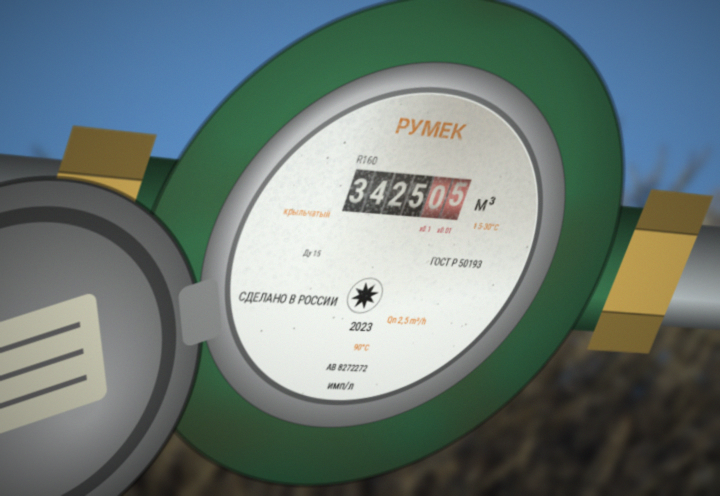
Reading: 3425.05 m³
